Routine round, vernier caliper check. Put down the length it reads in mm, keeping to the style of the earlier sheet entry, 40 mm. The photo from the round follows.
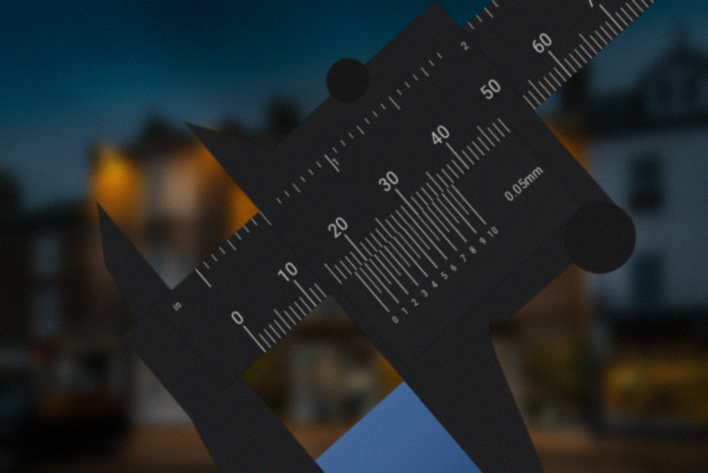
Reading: 17.6 mm
